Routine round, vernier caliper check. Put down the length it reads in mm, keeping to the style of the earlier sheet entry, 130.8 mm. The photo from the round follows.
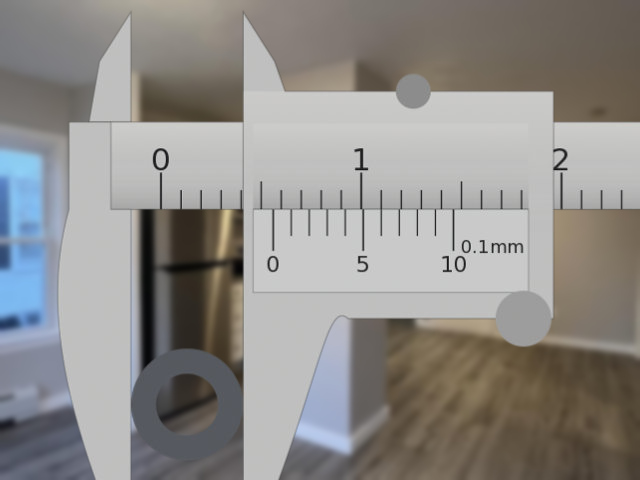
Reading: 5.6 mm
